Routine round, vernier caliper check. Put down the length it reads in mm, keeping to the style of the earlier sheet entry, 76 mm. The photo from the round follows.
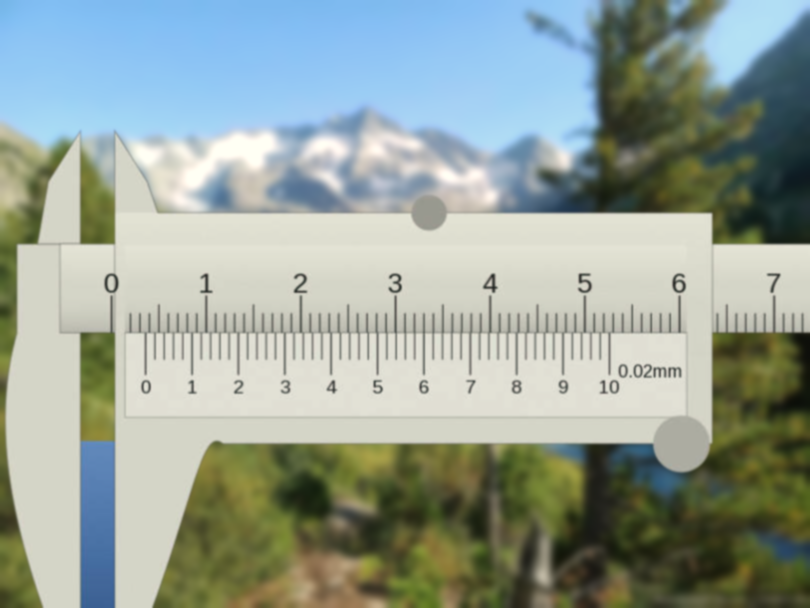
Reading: 3.6 mm
